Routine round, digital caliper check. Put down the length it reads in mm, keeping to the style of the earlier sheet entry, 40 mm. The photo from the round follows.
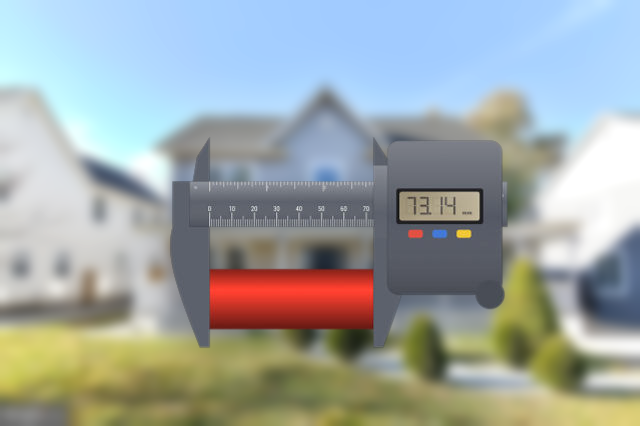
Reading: 73.14 mm
